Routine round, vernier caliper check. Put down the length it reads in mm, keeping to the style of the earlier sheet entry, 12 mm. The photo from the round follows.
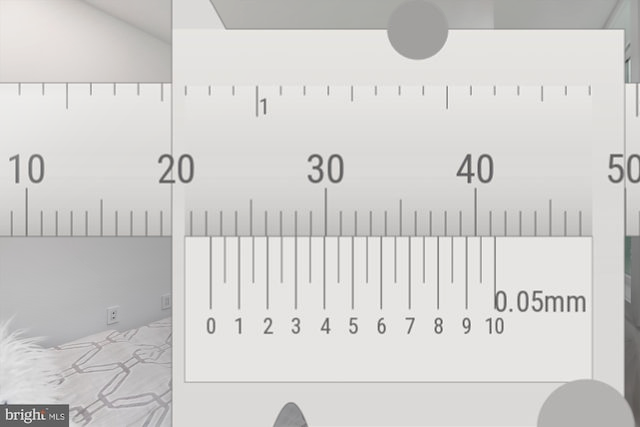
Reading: 22.3 mm
